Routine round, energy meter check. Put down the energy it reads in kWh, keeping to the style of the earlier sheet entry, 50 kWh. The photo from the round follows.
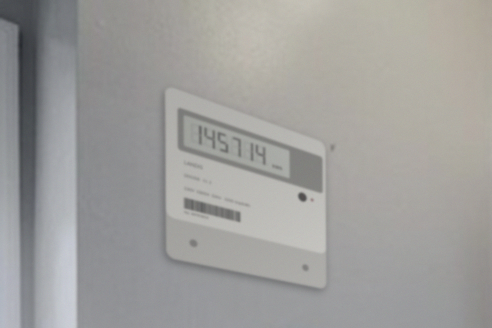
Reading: 145714 kWh
